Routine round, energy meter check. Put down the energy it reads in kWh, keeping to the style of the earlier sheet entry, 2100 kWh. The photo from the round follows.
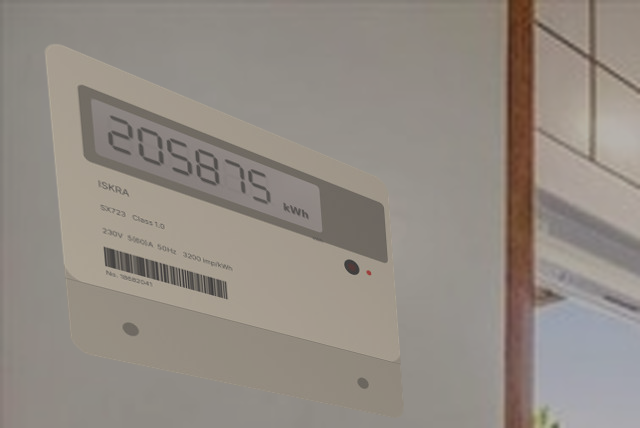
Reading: 205875 kWh
